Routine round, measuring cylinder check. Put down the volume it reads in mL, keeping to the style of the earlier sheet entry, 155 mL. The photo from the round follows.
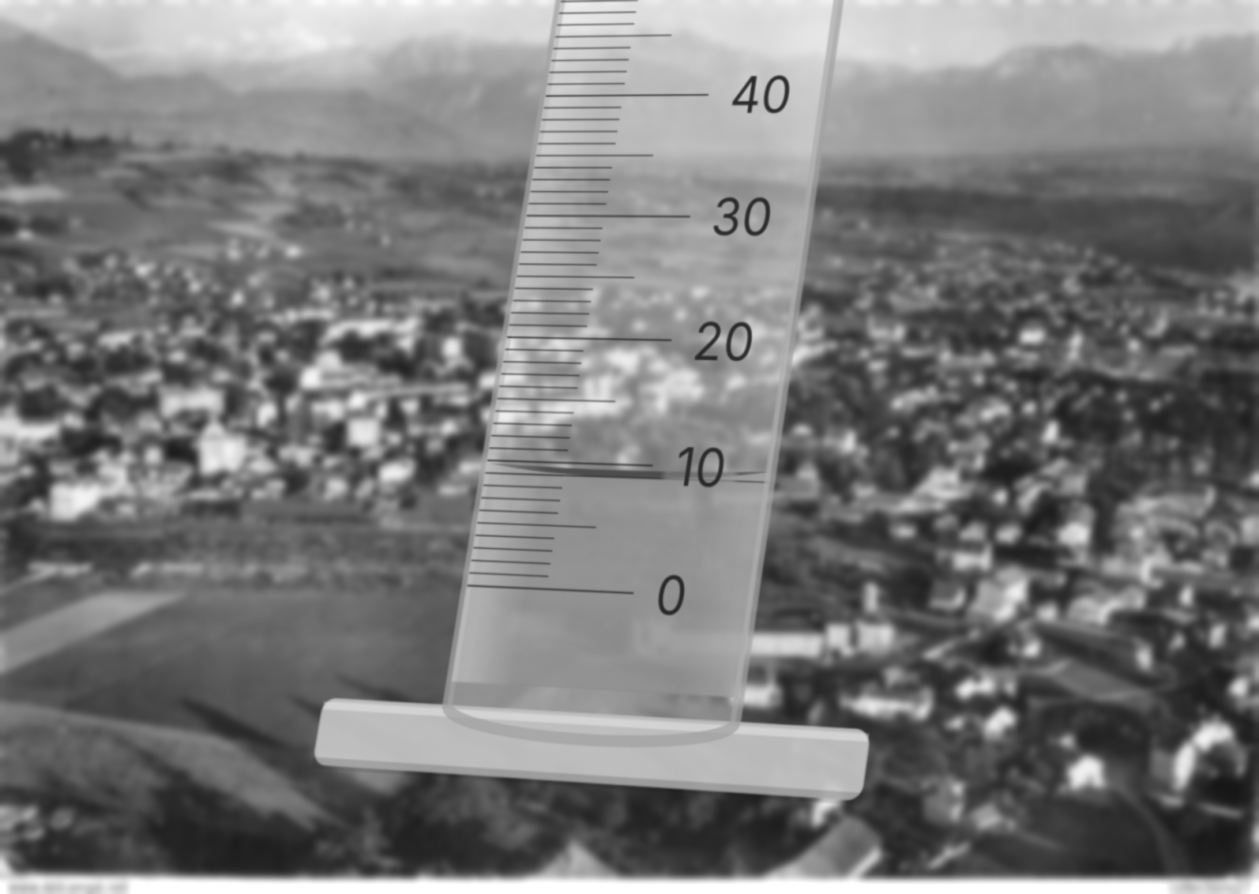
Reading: 9 mL
